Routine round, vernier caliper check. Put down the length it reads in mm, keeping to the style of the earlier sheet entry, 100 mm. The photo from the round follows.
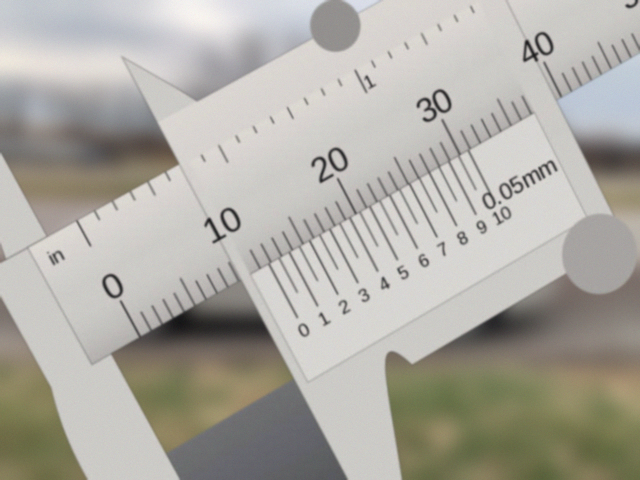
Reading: 11.8 mm
